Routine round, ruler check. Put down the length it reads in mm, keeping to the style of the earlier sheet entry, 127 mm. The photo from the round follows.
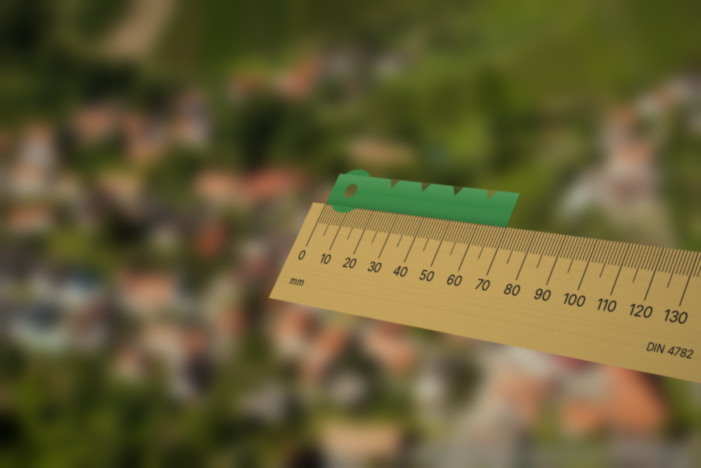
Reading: 70 mm
